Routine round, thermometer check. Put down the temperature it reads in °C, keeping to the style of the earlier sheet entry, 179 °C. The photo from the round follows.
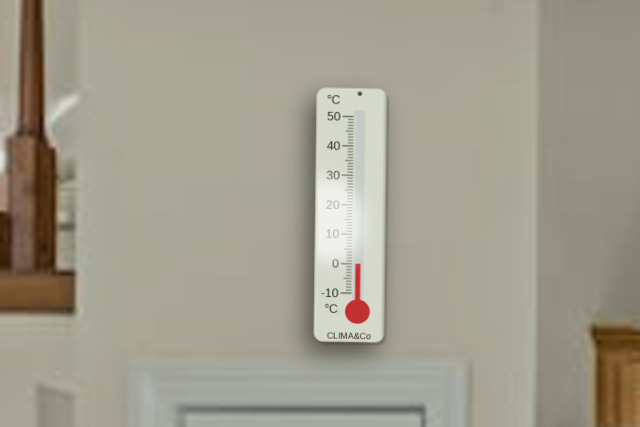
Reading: 0 °C
